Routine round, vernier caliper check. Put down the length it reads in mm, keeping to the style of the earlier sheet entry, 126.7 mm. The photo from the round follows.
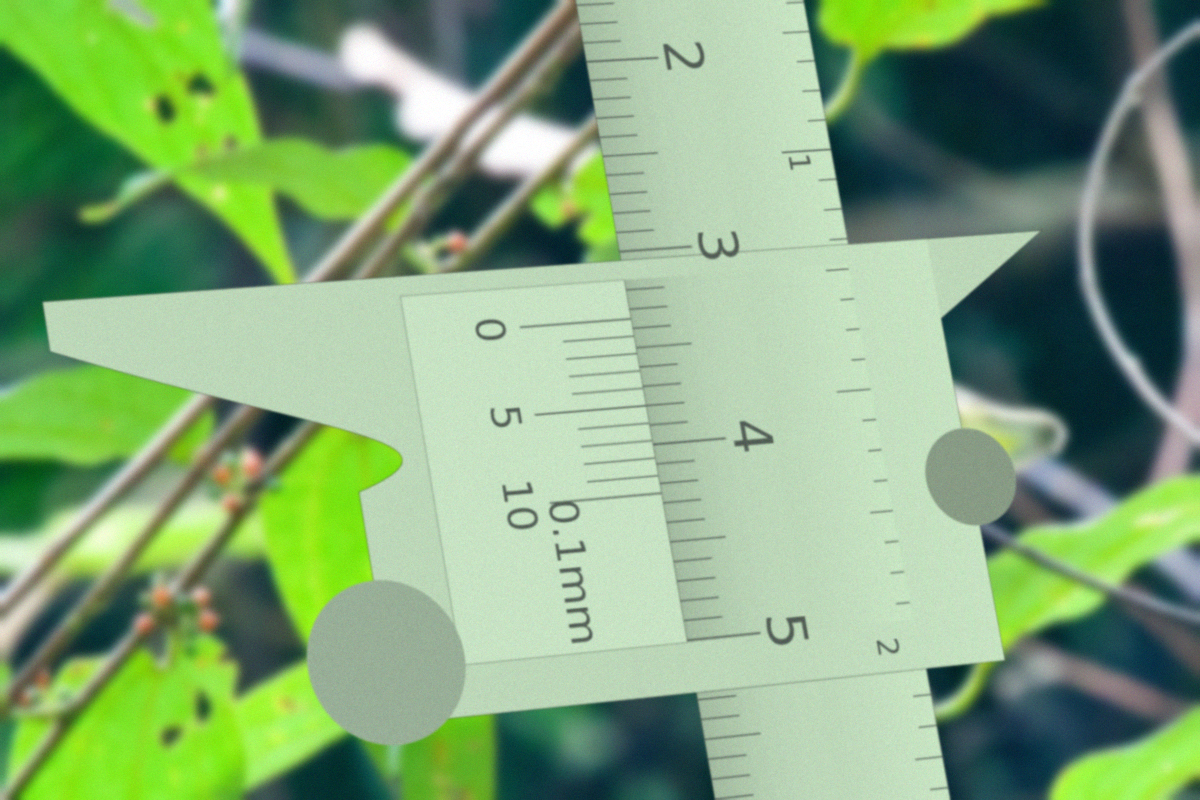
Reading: 33.5 mm
